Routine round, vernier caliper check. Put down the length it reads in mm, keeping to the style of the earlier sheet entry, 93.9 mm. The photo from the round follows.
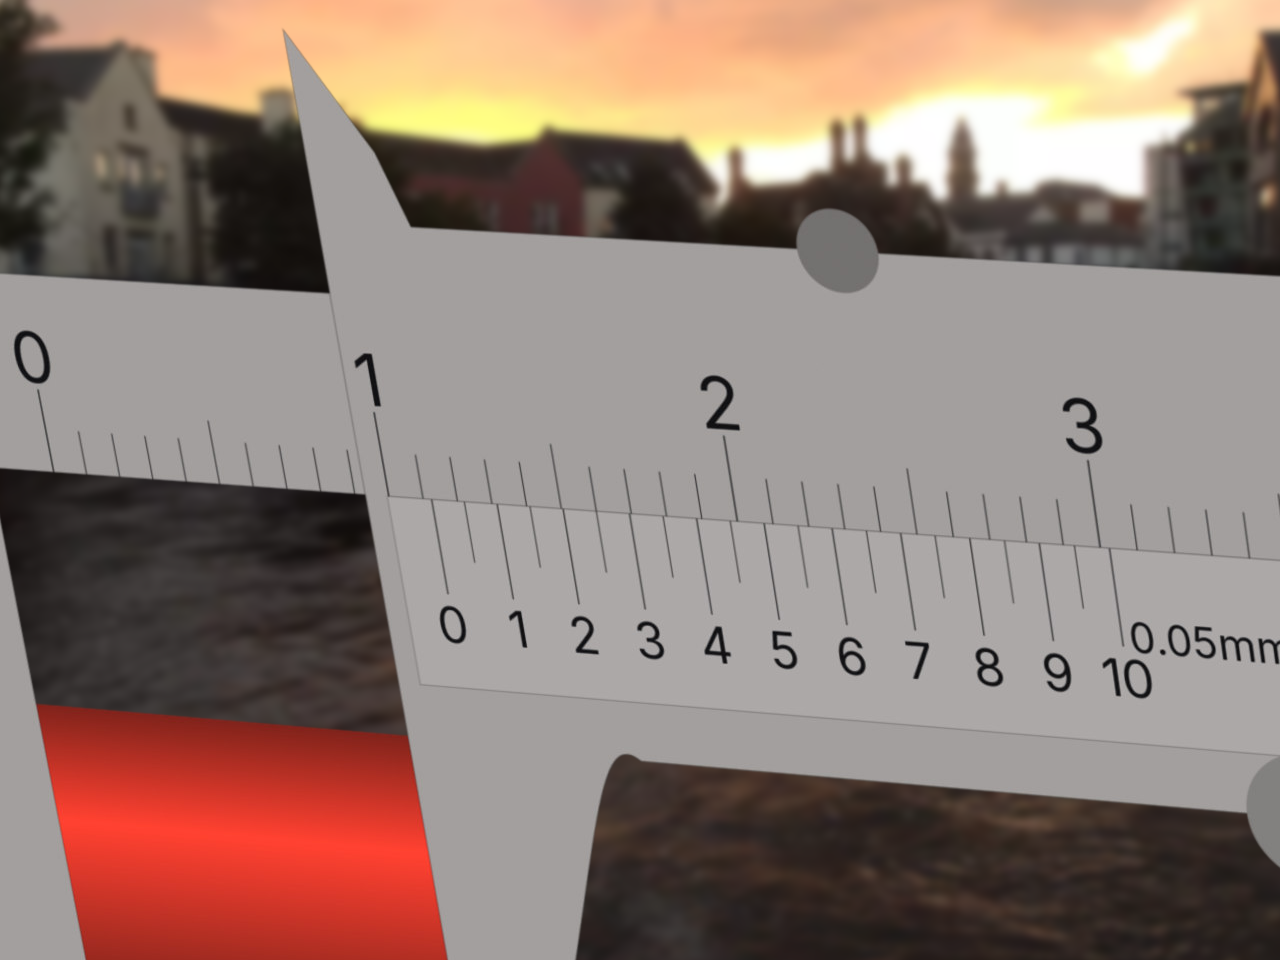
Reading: 11.25 mm
